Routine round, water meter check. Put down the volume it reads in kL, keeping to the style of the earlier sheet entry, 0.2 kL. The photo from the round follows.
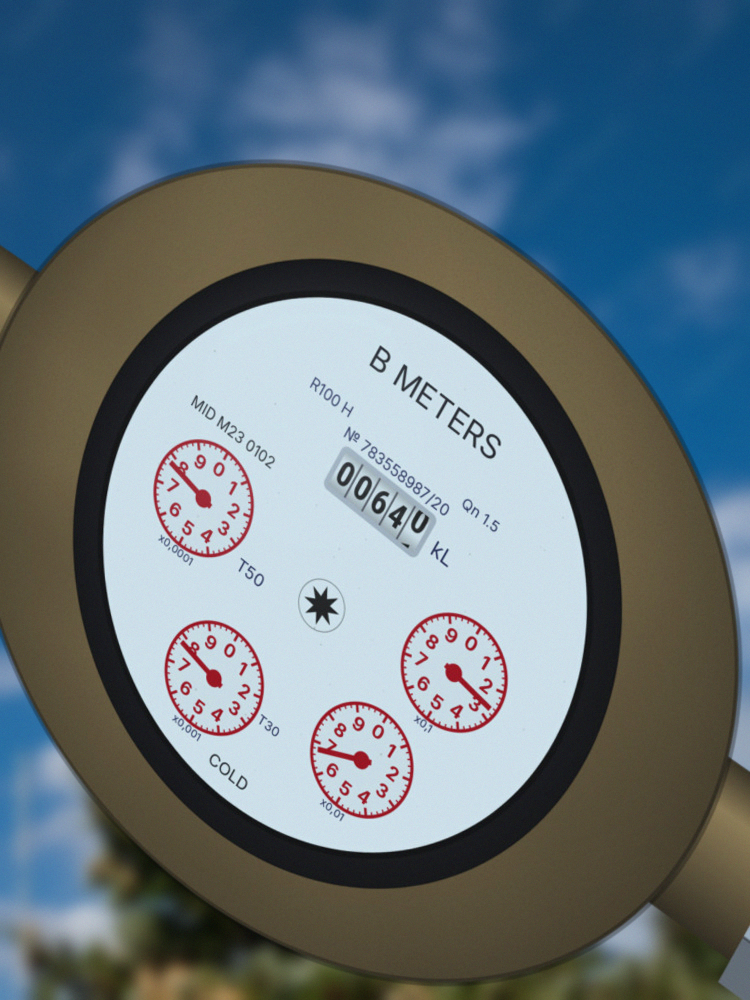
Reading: 640.2677 kL
